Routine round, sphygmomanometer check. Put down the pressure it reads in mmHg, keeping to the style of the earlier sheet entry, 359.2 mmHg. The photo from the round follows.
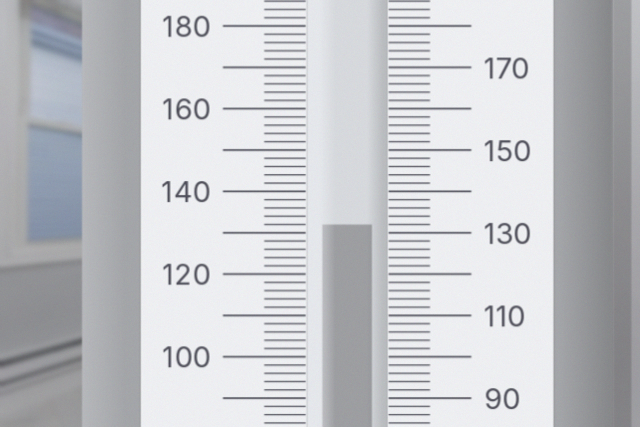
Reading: 132 mmHg
